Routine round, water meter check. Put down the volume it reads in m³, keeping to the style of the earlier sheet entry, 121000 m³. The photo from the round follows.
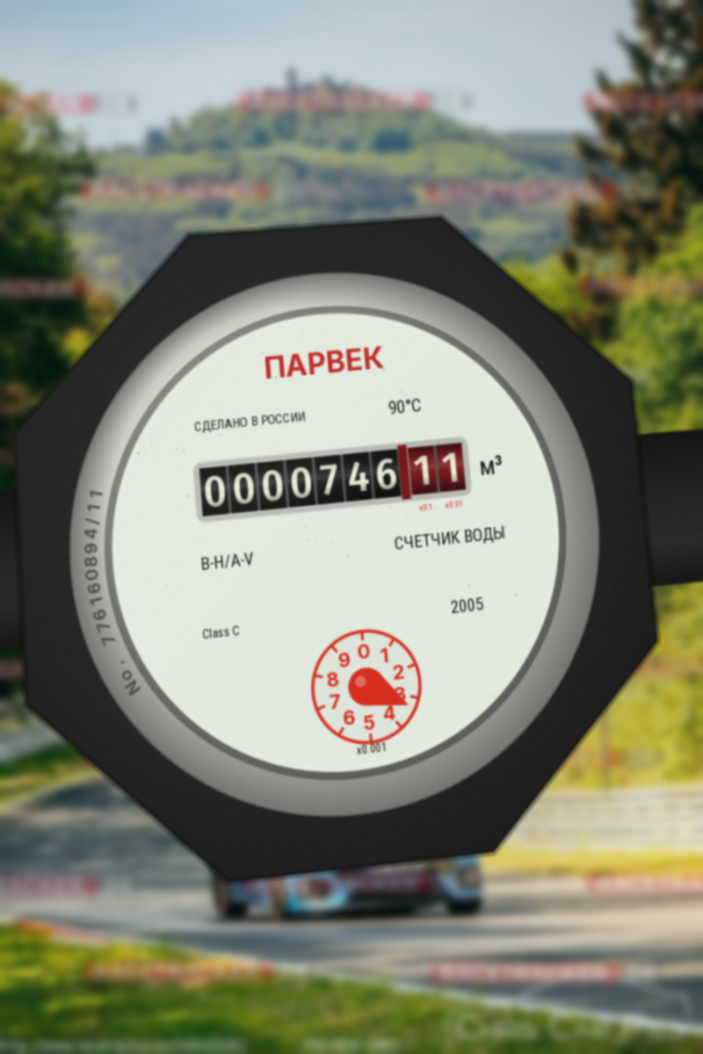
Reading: 746.113 m³
